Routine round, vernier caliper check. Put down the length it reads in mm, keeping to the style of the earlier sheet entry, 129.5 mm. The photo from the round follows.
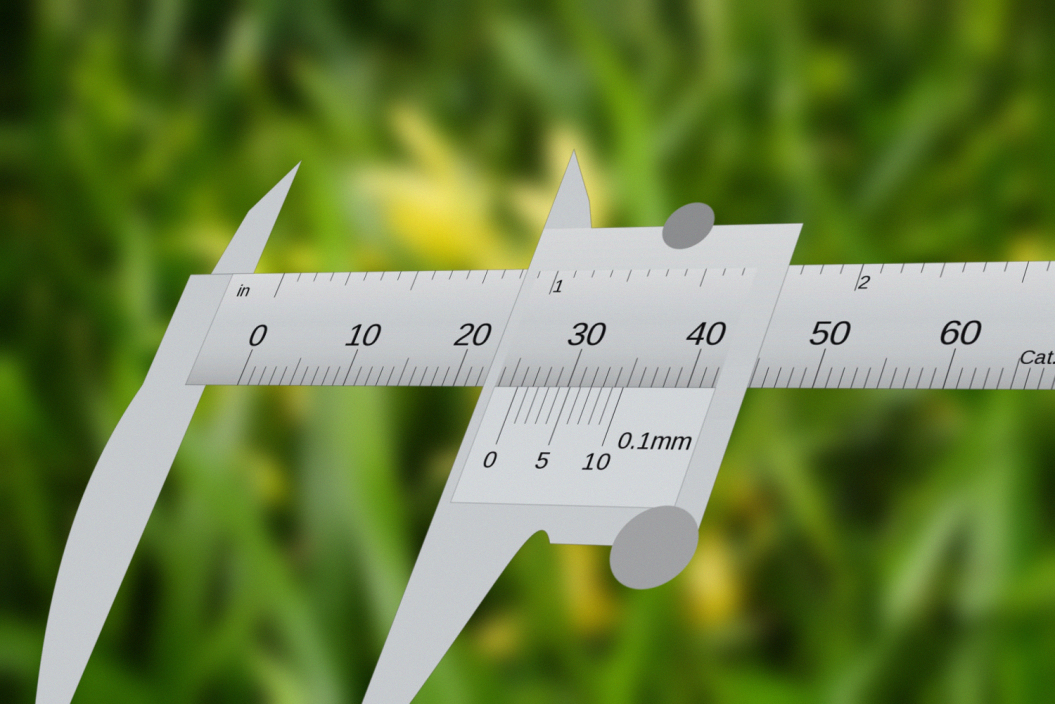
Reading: 25.7 mm
